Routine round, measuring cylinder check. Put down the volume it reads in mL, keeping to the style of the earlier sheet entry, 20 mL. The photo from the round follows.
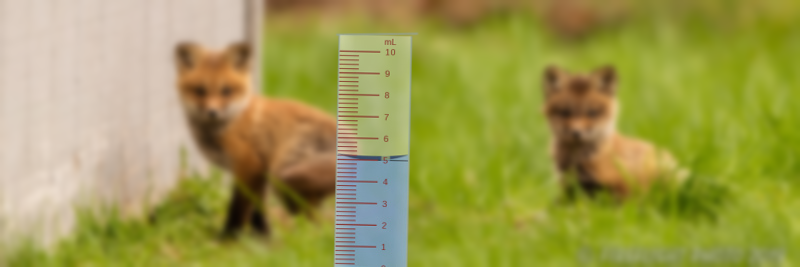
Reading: 5 mL
